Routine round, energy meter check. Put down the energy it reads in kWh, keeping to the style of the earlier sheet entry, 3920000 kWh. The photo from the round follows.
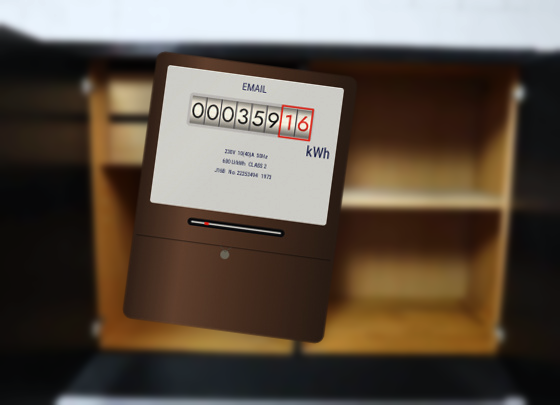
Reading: 359.16 kWh
